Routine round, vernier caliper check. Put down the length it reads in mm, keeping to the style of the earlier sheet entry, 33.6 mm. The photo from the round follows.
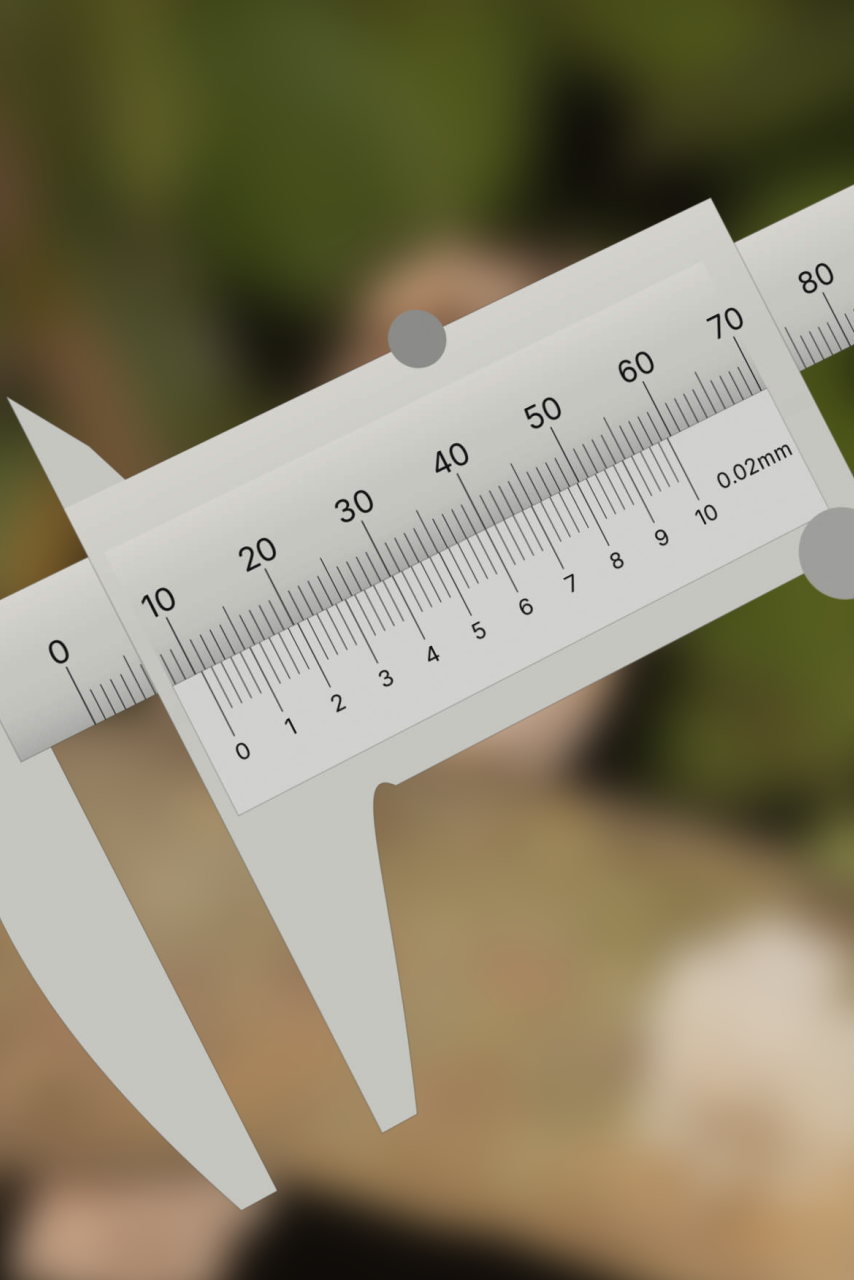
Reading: 10.6 mm
